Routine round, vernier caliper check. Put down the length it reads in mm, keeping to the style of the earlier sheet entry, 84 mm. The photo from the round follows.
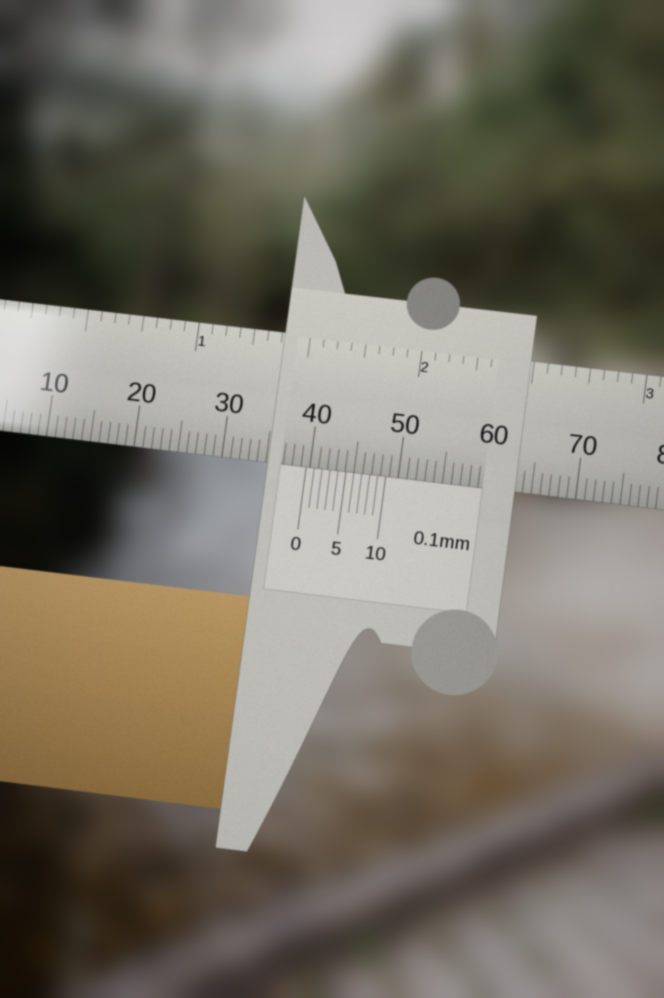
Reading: 39.6 mm
